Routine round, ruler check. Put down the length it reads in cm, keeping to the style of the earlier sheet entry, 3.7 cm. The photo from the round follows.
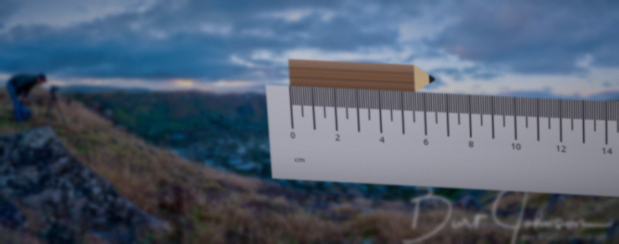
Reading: 6.5 cm
